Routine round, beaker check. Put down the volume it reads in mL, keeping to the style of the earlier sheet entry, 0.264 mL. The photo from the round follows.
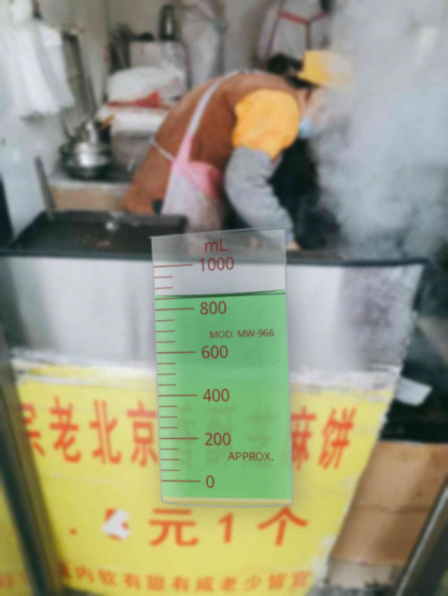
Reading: 850 mL
